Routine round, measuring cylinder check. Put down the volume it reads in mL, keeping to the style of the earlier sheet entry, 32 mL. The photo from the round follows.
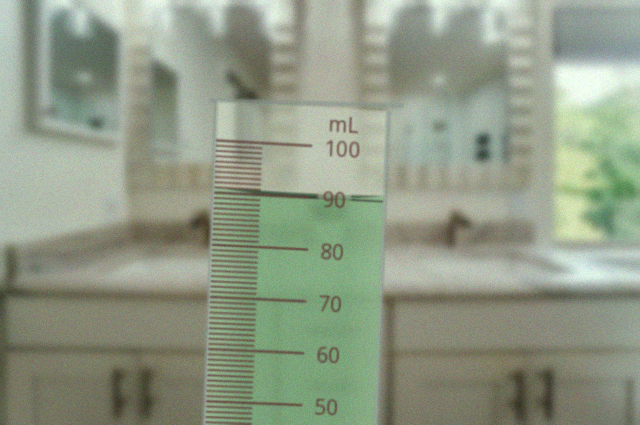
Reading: 90 mL
